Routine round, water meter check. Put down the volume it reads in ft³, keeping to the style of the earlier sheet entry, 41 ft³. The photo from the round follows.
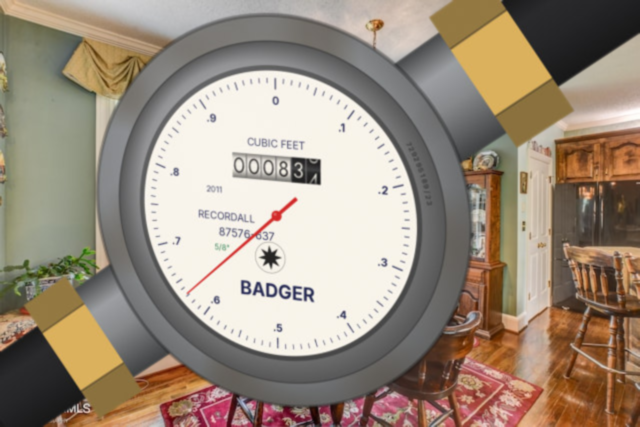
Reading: 833.63 ft³
